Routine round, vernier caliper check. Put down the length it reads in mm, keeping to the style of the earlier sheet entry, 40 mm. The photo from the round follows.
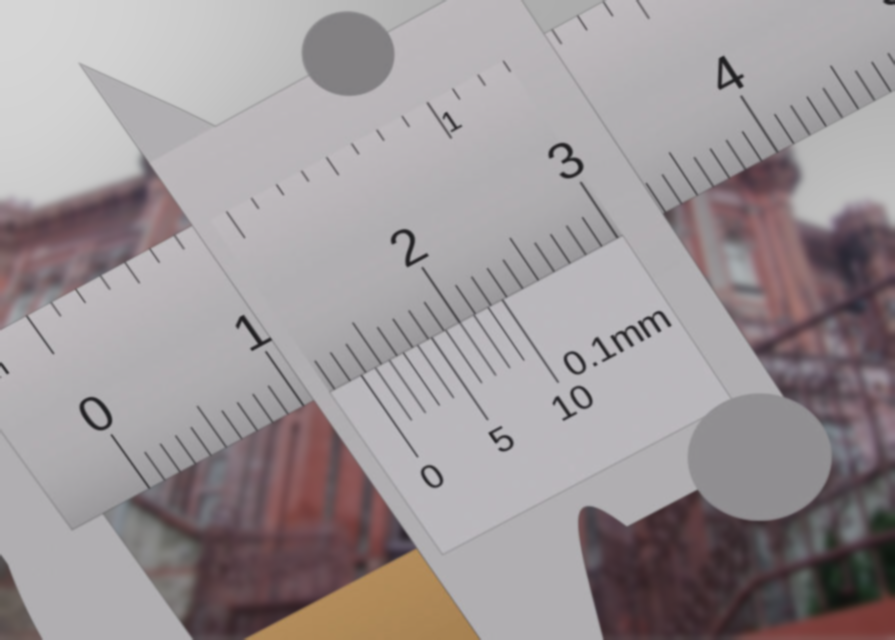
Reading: 13.7 mm
